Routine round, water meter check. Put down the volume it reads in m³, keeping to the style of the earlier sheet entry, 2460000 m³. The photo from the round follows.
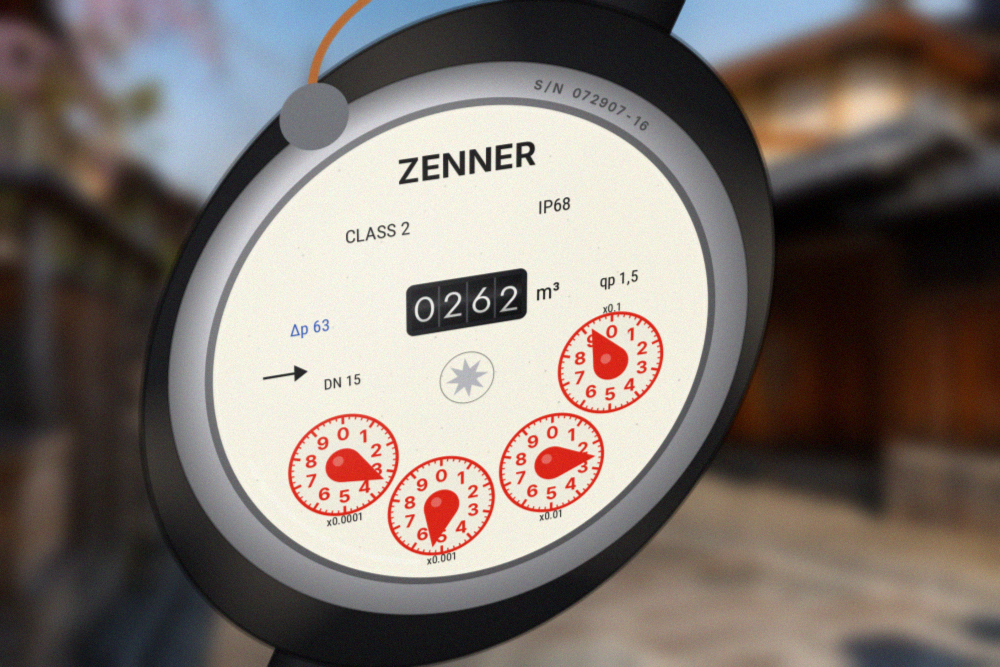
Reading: 261.9253 m³
